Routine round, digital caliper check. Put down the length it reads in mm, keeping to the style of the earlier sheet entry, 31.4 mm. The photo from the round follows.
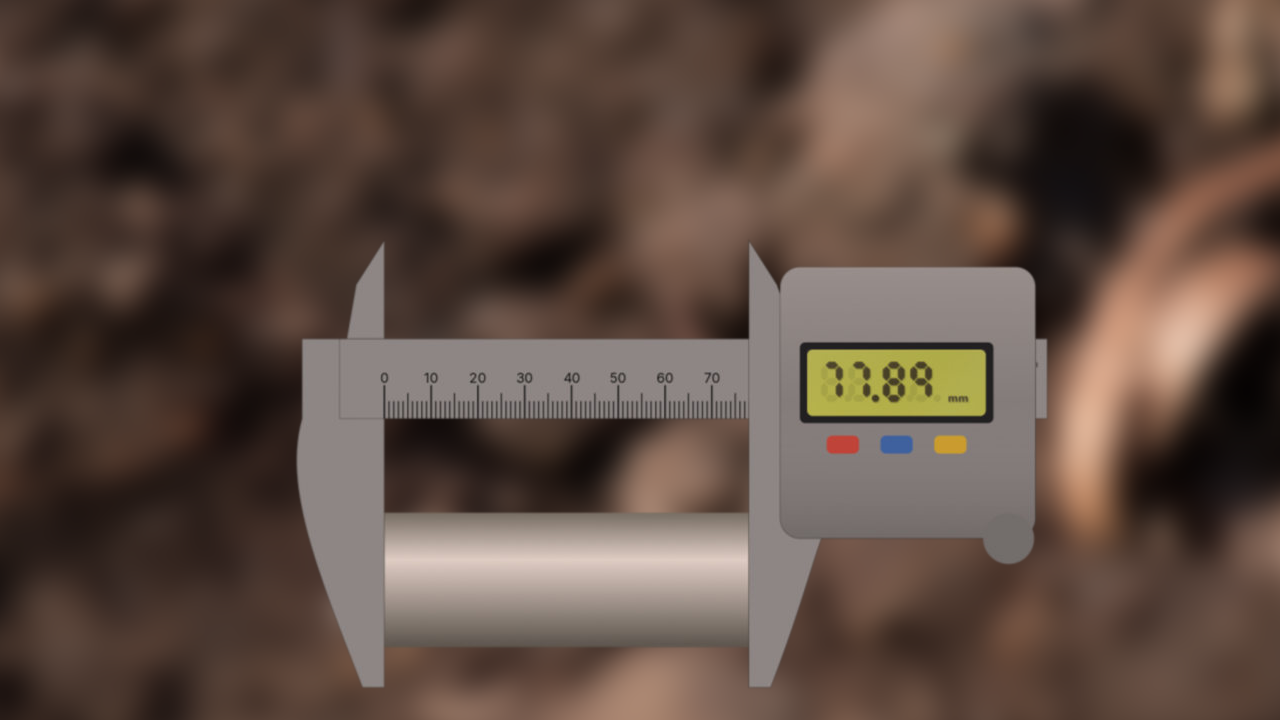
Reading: 77.89 mm
